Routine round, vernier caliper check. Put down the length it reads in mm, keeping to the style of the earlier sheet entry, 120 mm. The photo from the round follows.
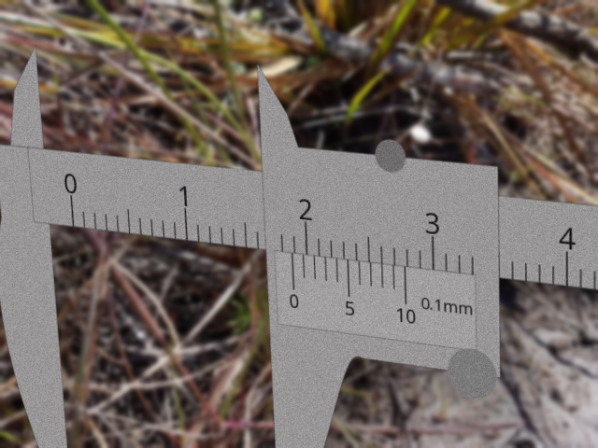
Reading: 18.8 mm
